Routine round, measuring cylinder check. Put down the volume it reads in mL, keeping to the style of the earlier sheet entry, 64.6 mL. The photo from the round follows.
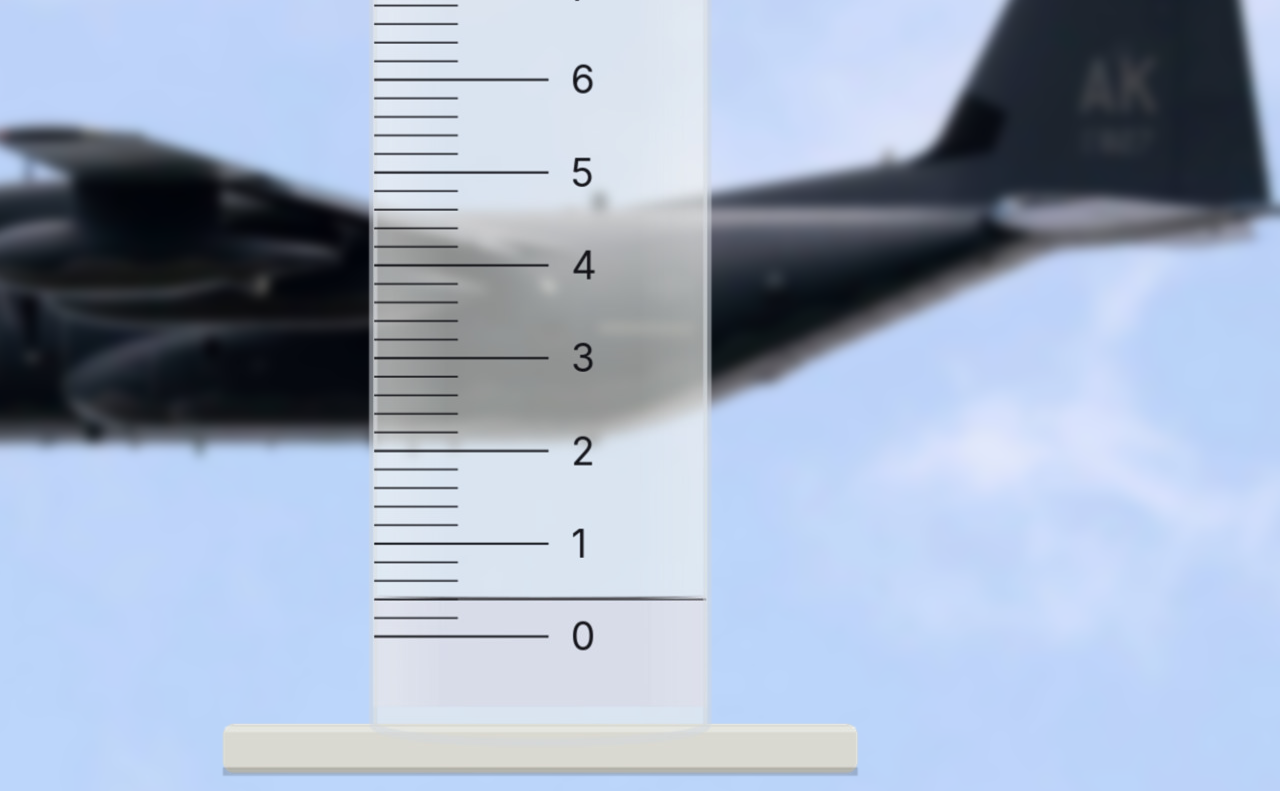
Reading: 0.4 mL
